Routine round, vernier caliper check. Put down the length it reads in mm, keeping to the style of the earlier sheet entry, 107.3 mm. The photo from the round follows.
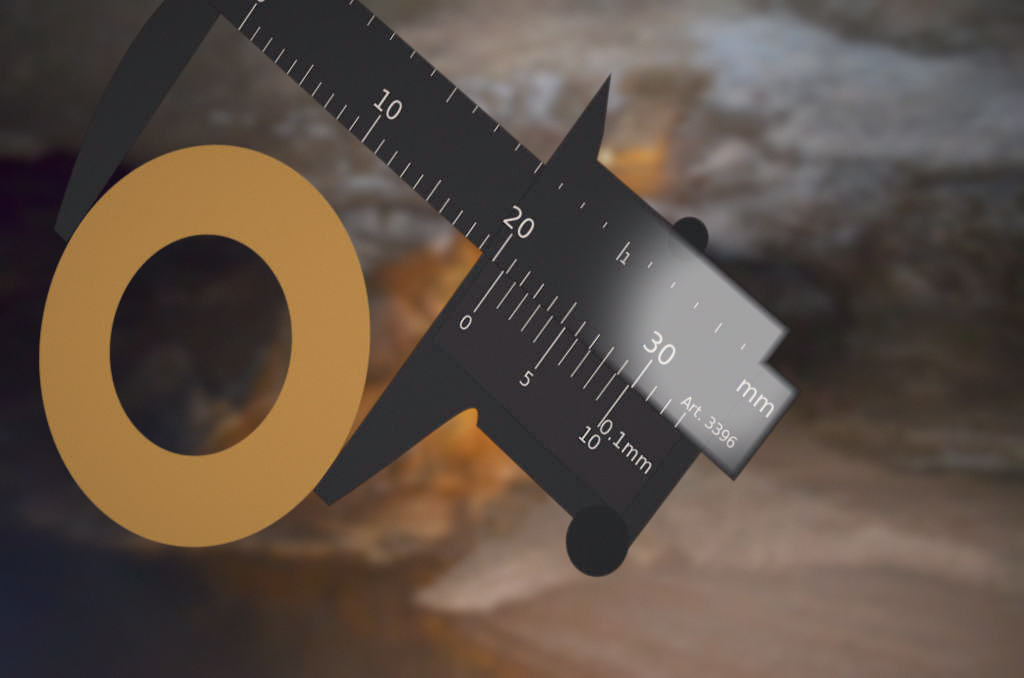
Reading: 20.8 mm
